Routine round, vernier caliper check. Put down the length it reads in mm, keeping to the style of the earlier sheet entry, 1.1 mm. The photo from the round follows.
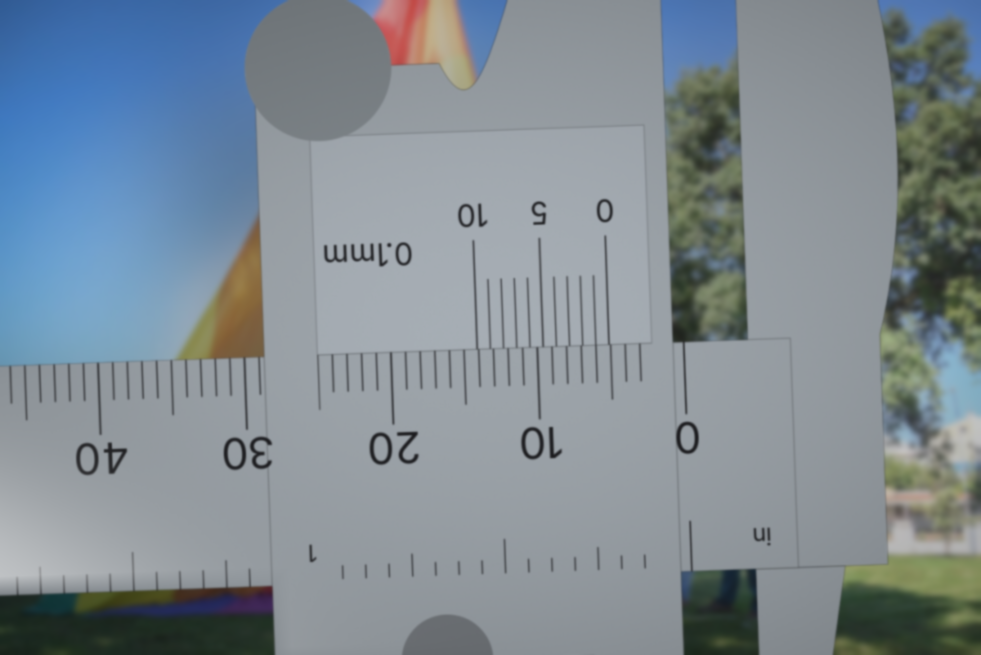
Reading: 5.1 mm
